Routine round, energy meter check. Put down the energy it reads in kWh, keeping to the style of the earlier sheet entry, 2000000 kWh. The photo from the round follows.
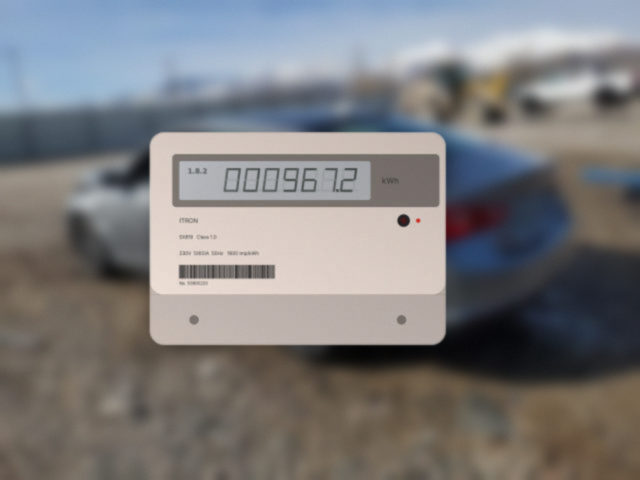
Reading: 967.2 kWh
